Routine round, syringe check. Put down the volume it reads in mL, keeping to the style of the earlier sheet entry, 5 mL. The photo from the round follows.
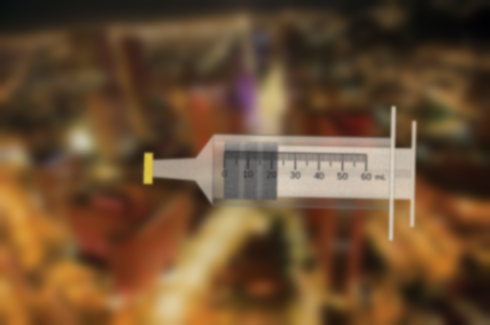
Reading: 0 mL
